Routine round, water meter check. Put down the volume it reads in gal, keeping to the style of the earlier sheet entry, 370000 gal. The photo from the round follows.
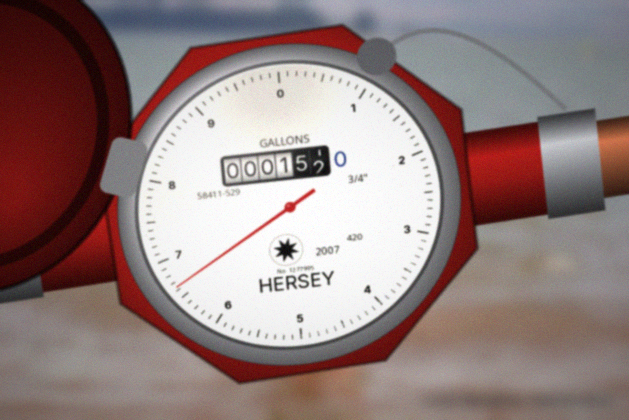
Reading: 1516.6 gal
